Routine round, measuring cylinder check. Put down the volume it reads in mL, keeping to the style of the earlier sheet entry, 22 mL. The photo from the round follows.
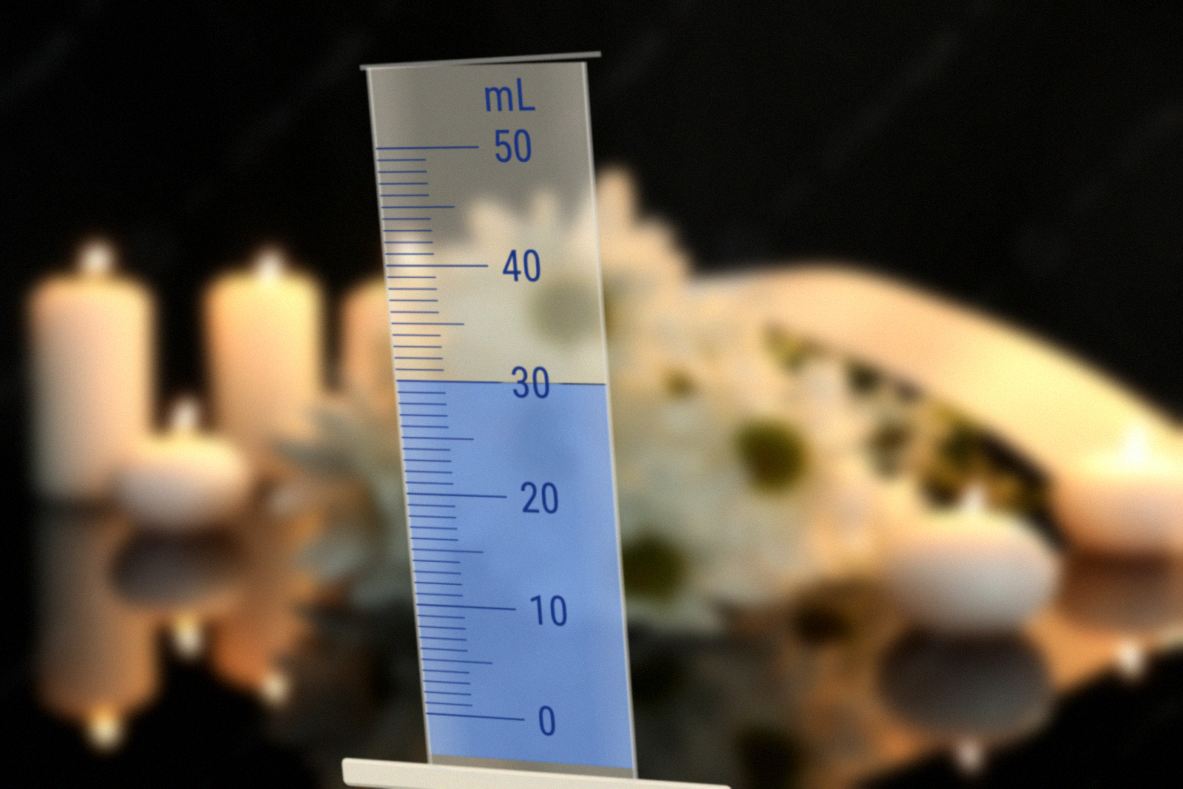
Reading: 30 mL
